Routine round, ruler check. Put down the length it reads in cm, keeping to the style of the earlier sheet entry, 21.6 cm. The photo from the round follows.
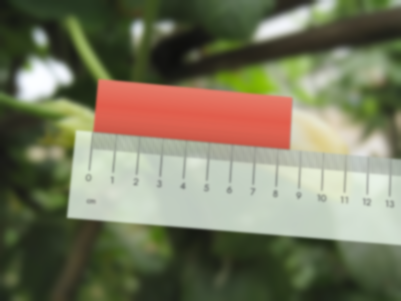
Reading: 8.5 cm
